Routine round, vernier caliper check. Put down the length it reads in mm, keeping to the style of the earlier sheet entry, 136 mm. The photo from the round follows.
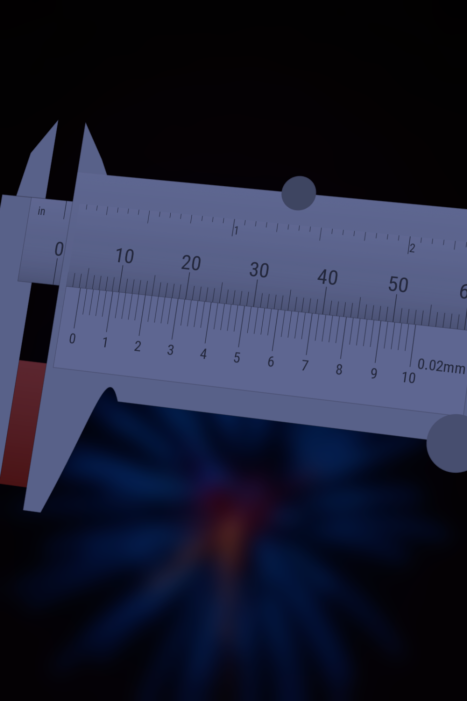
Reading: 4.2 mm
